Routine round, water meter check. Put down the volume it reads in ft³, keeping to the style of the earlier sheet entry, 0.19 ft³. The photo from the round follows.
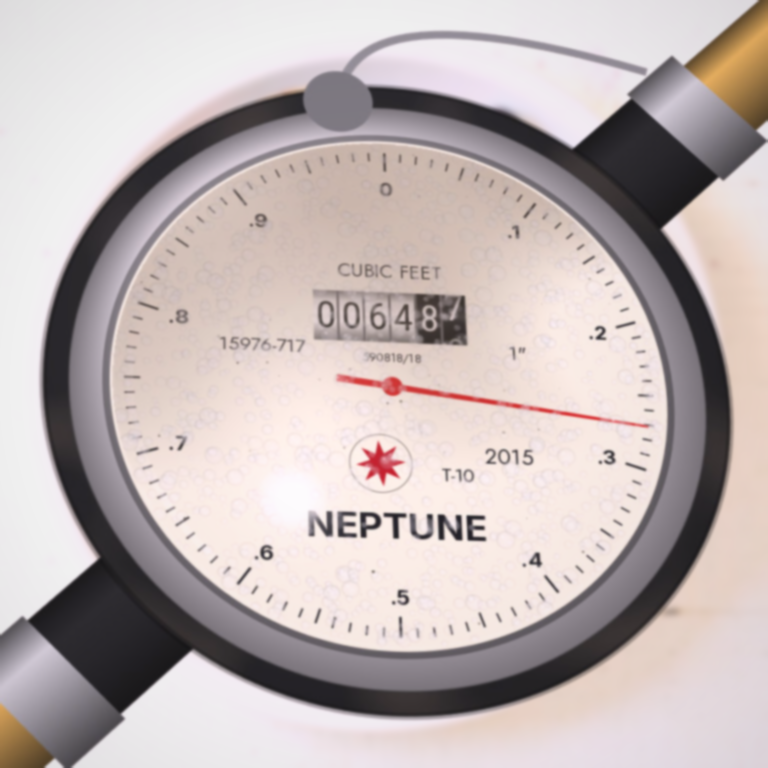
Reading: 6487.27 ft³
